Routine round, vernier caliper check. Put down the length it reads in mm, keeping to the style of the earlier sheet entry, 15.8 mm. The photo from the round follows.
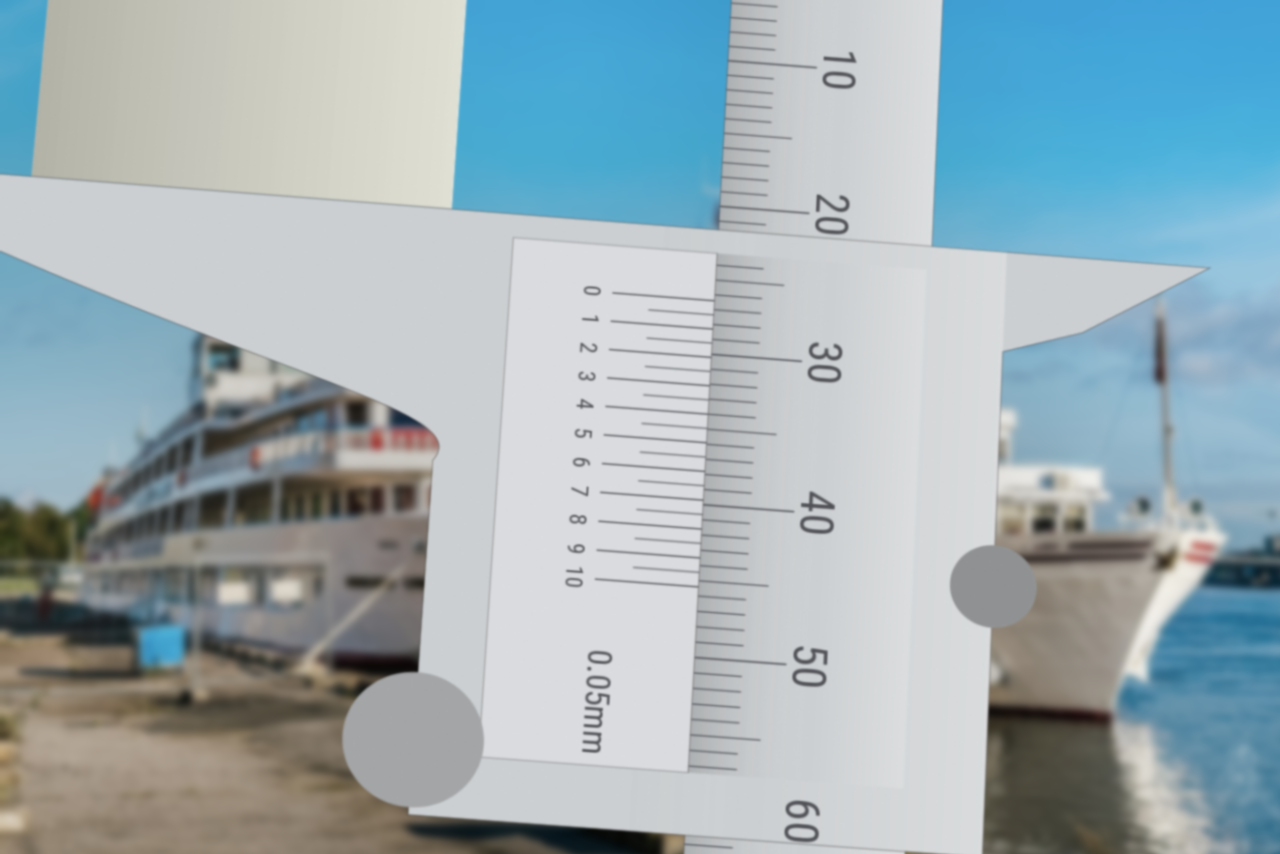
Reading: 26.4 mm
